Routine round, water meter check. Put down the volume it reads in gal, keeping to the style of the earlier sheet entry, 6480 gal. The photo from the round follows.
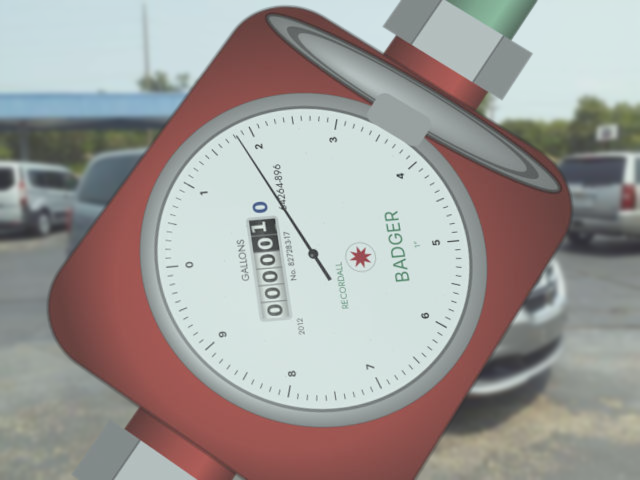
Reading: 11.8 gal
